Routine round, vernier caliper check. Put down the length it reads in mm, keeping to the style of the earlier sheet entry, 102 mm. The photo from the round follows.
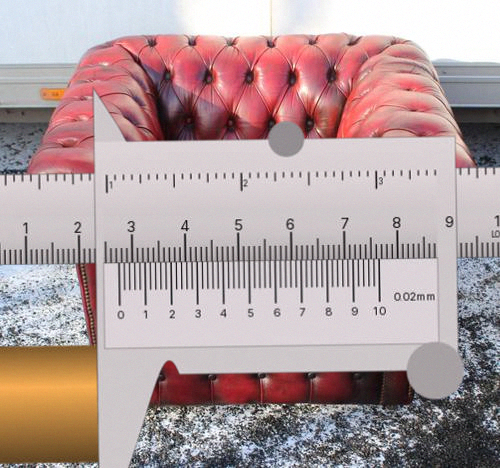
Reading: 27.5 mm
